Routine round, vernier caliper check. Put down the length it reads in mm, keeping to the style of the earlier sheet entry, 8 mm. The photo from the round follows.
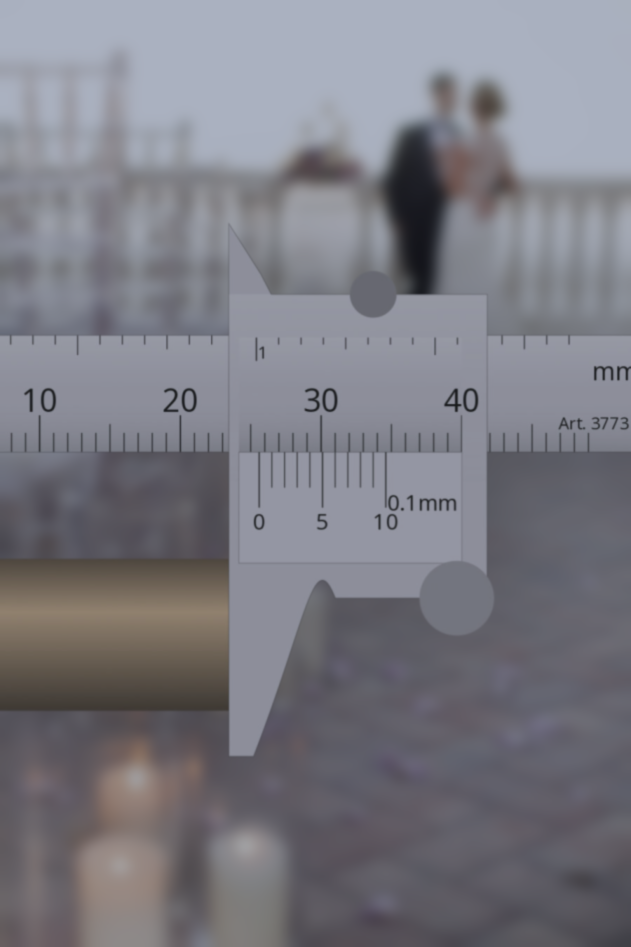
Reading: 25.6 mm
